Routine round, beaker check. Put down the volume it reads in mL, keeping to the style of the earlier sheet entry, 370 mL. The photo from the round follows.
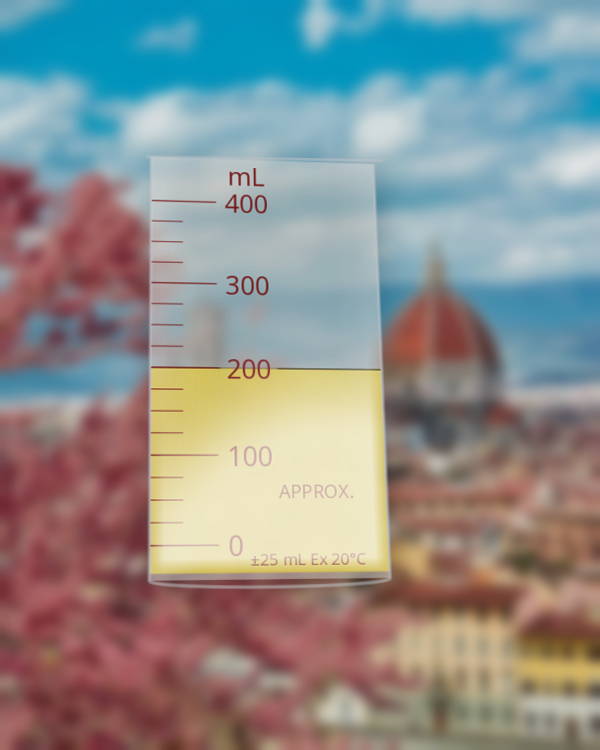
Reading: 200 mL
